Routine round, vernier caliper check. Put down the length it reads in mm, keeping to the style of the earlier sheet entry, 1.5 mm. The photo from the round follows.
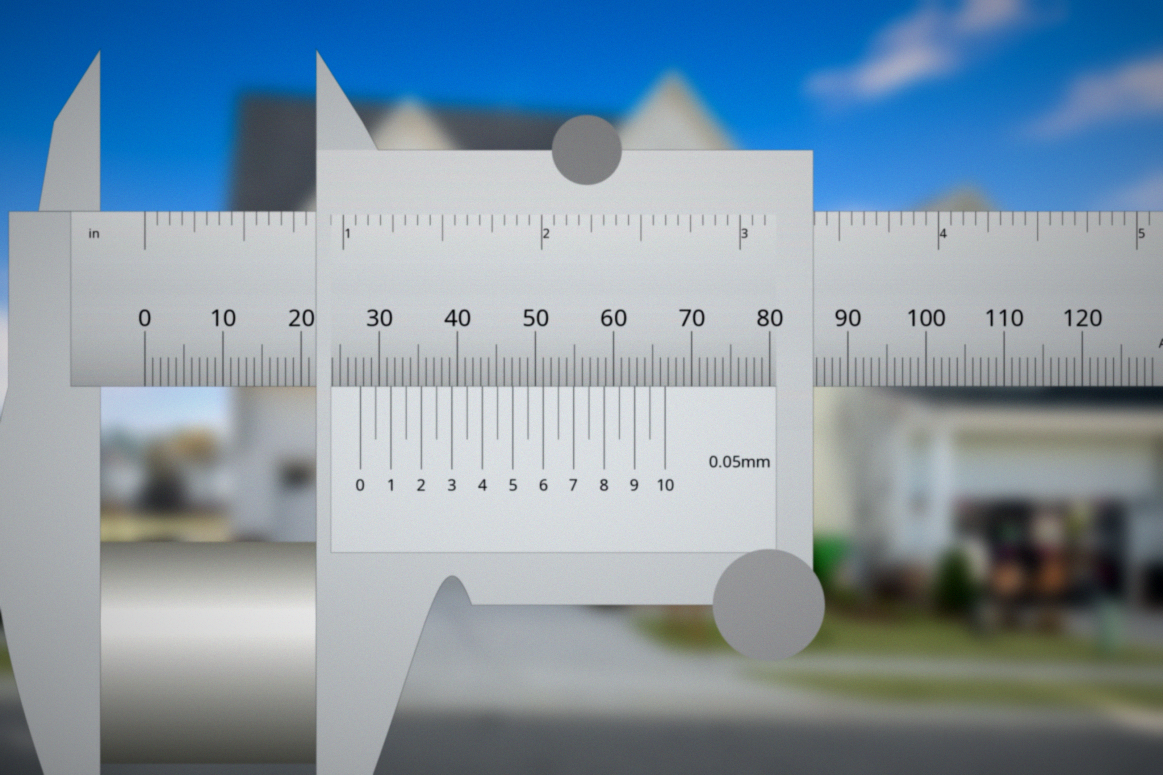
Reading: 27.6 mm
